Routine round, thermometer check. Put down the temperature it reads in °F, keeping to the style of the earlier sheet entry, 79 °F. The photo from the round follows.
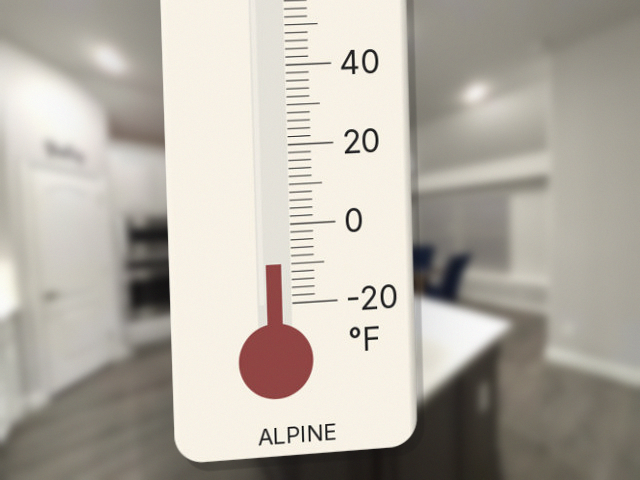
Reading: -10 °F
